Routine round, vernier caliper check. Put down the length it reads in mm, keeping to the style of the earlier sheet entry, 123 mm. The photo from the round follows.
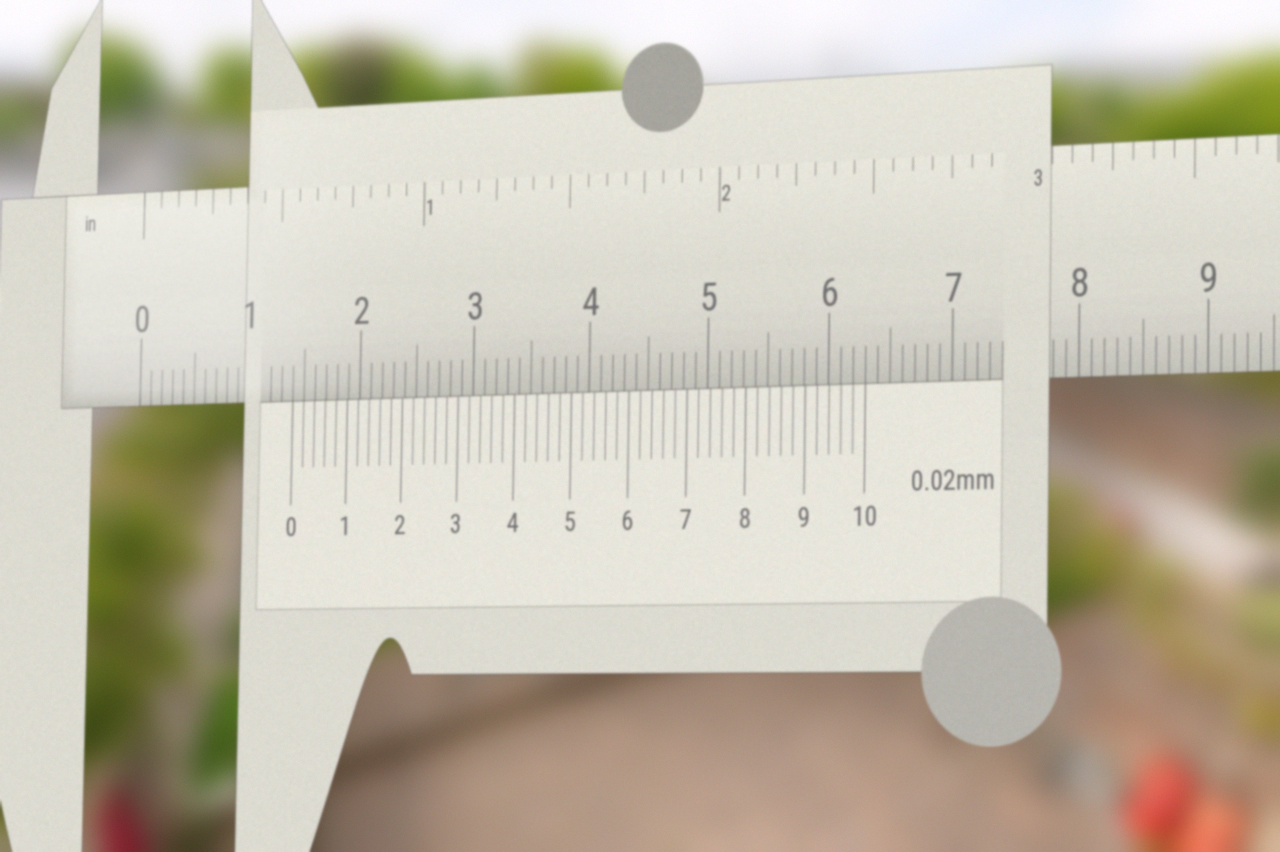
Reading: 14.0 mm
